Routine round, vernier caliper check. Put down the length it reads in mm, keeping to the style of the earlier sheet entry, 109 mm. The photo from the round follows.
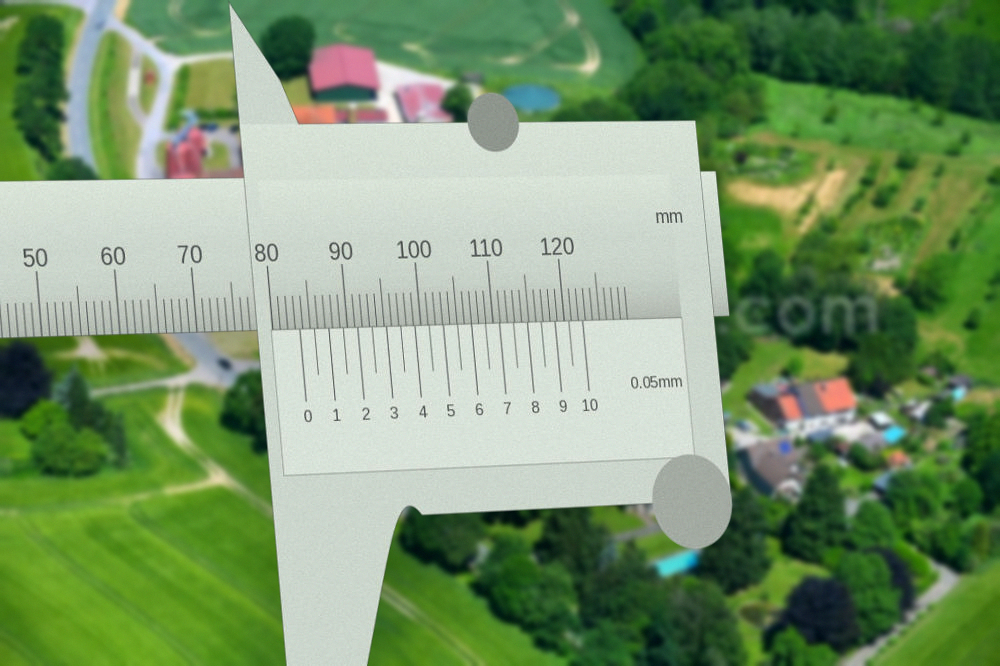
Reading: 83.6 mm
